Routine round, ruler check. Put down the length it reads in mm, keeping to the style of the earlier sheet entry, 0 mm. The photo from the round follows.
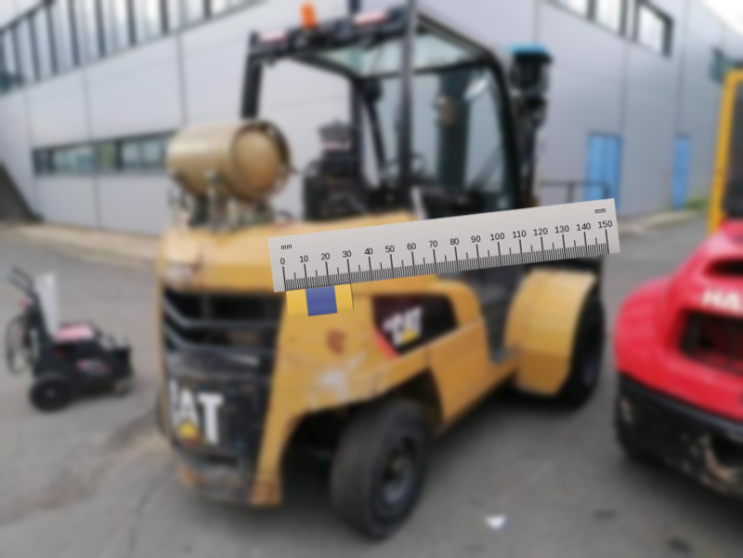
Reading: 30 mm
